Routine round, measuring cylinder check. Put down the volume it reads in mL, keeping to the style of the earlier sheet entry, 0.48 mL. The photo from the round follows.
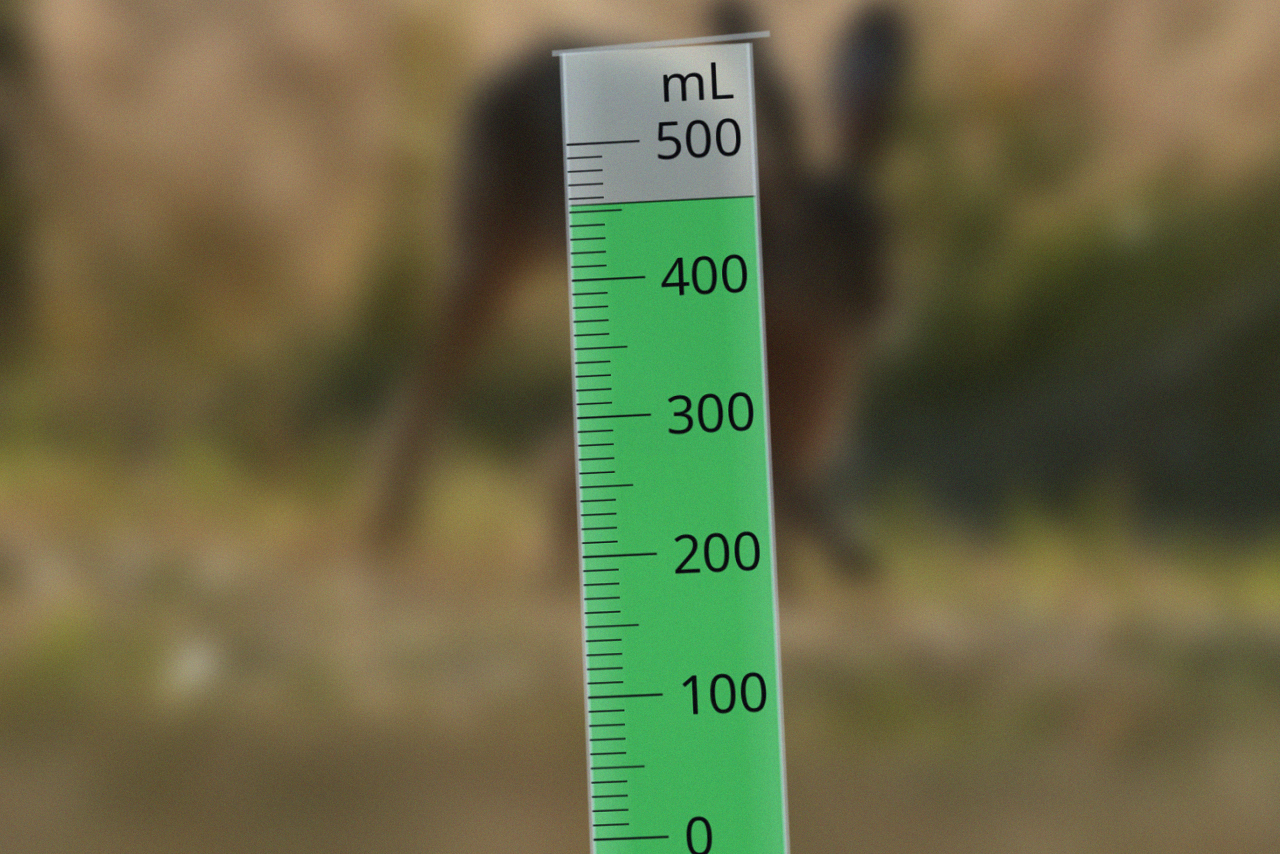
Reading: 455 mL
